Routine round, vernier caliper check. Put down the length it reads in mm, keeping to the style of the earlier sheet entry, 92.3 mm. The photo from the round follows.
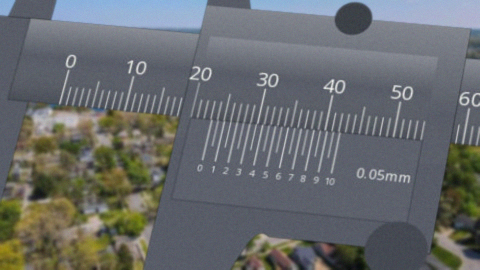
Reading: 23.2 mm
